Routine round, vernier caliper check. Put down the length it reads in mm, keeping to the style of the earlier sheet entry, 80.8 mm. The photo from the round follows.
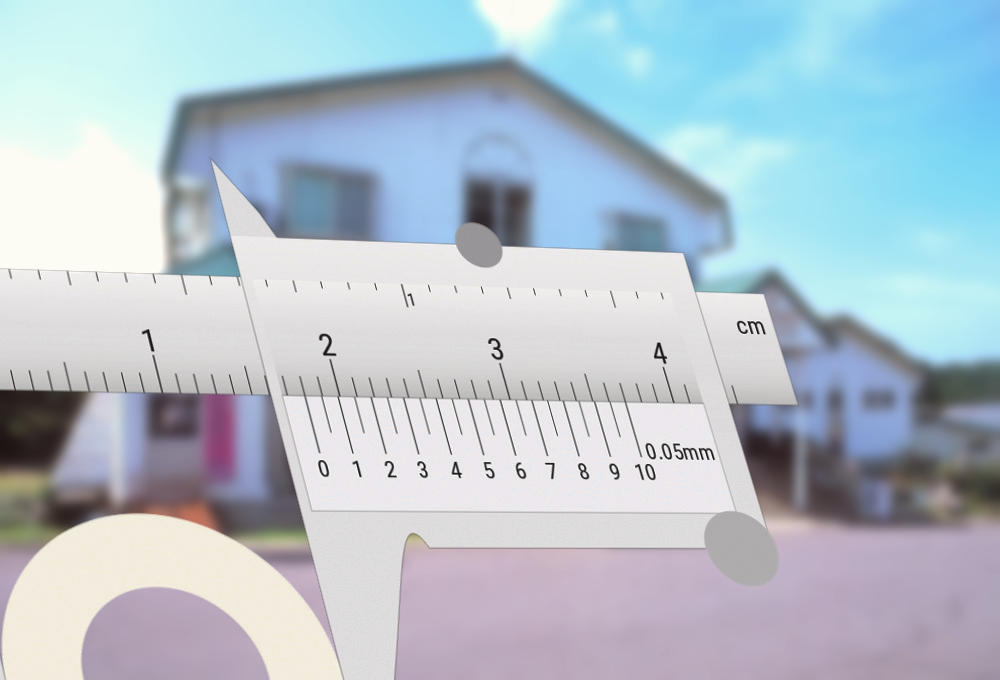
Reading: 18.0 mm
